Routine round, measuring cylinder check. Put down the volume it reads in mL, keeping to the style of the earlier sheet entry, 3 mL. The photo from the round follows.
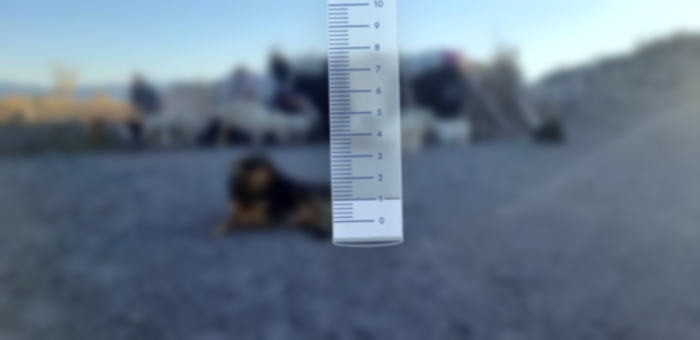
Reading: 1 mL
